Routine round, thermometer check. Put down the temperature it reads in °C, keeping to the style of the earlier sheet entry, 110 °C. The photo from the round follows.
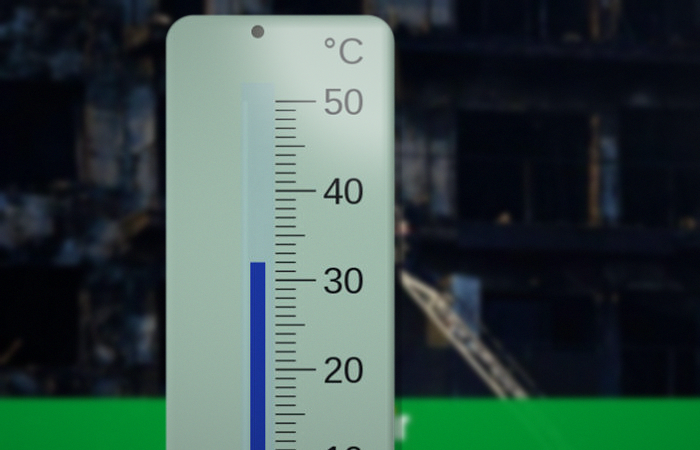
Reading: 32 °C
